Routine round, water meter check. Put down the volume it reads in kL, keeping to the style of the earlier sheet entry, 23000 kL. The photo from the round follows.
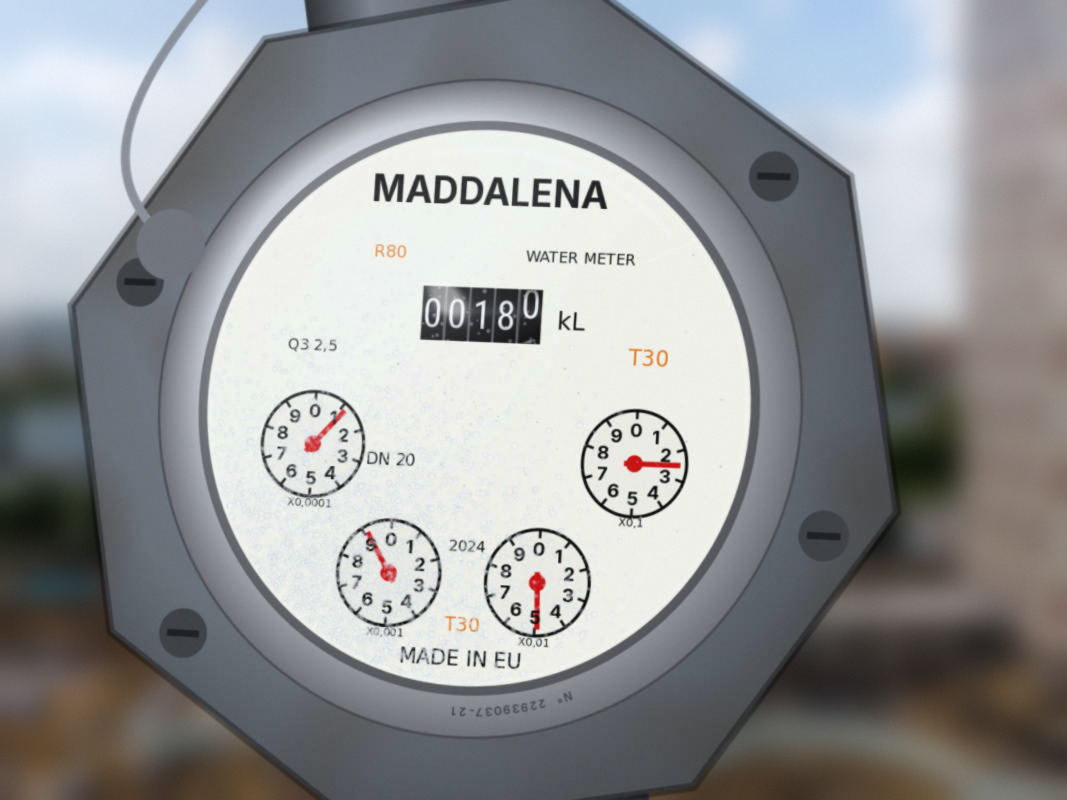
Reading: 180.2491 kL
